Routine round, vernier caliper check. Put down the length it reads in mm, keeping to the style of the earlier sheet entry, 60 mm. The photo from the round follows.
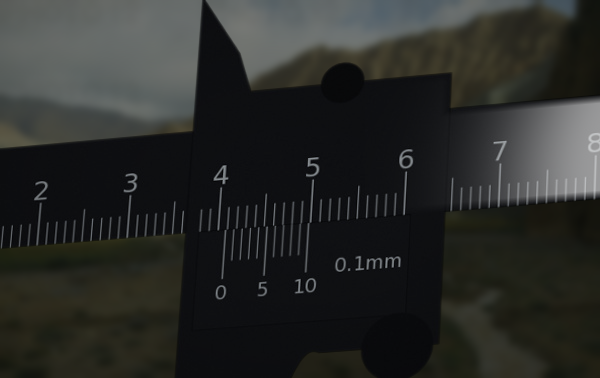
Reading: 40.8 mm
